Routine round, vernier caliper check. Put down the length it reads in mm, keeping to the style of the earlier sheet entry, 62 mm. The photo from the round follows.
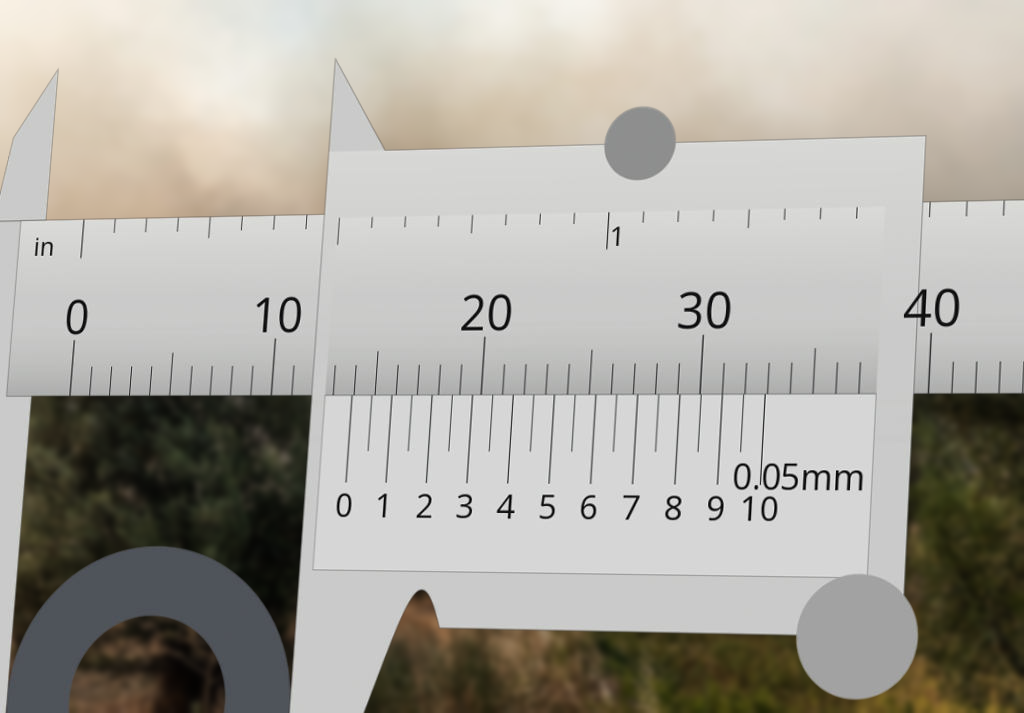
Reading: 13.9 mm
